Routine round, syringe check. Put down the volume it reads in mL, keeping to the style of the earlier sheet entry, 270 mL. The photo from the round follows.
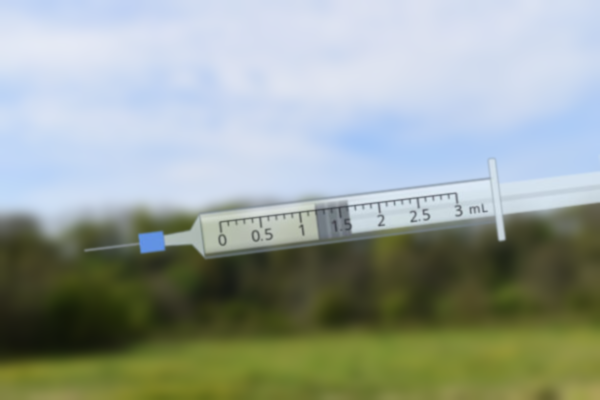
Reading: 1.2 mL
